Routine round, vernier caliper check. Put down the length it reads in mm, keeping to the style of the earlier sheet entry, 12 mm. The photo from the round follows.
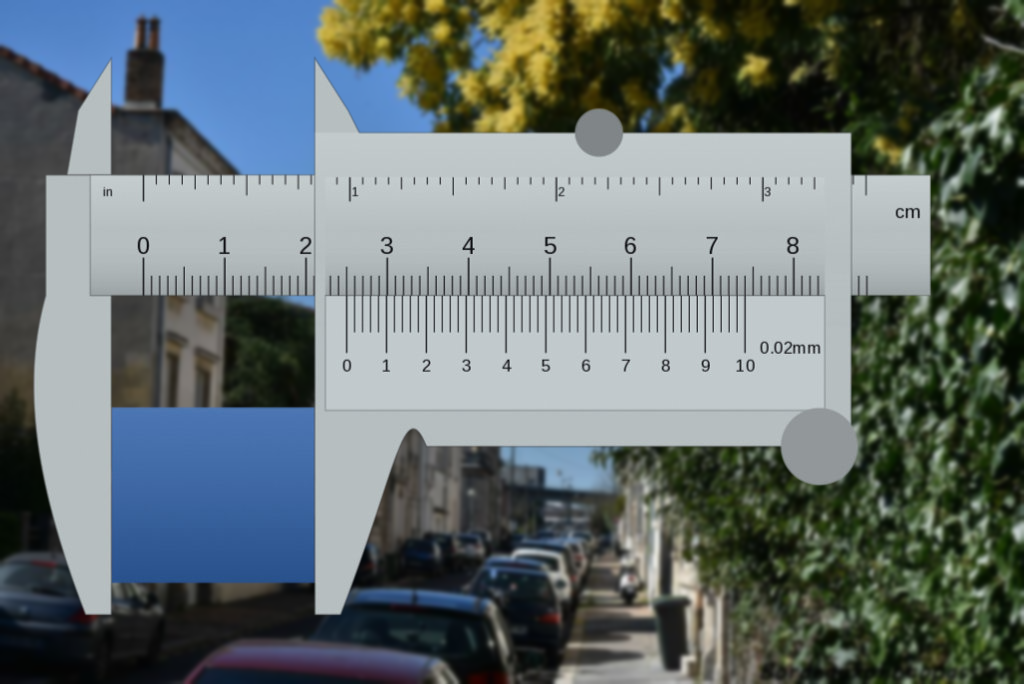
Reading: 25.0 mm
